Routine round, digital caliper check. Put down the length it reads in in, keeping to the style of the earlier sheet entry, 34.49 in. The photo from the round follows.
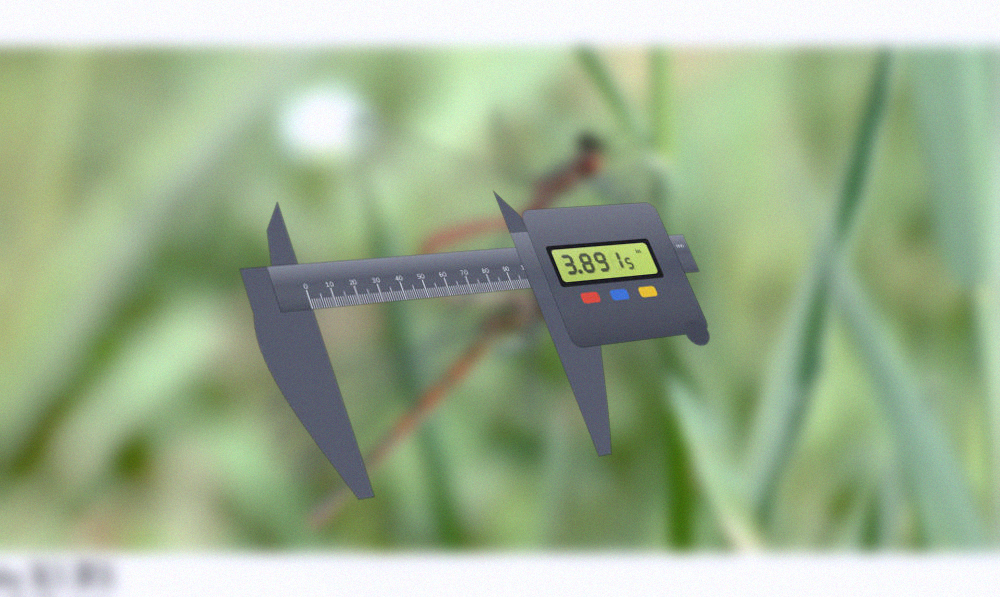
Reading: 3.8915 in
